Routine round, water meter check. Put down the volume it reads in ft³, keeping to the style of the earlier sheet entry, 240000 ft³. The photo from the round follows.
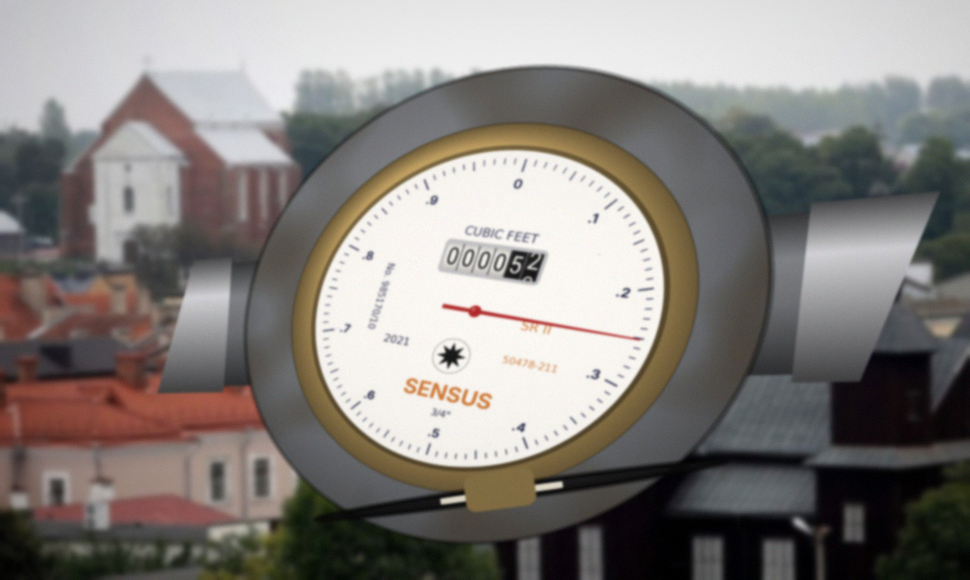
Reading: 52.25 ft³
